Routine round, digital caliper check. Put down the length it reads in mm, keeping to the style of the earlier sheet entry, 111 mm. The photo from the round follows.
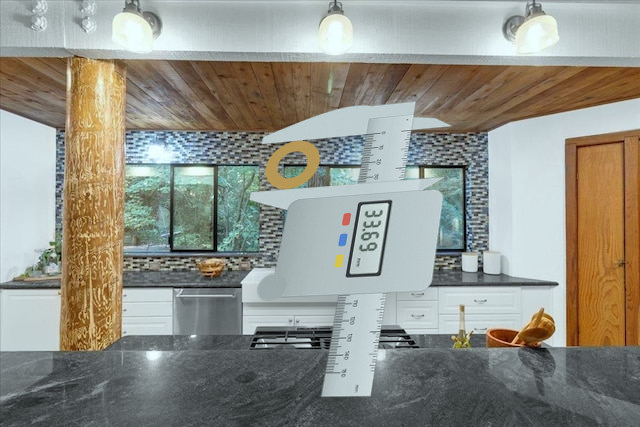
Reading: 33.69 mm
